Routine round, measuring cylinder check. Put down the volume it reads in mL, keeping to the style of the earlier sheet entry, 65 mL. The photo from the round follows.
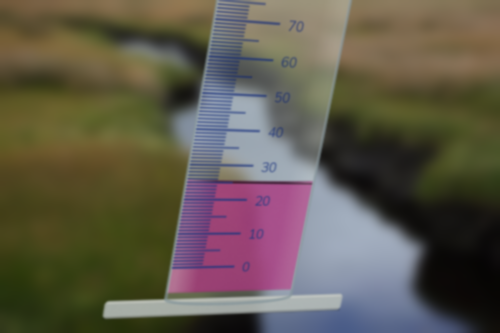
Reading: 25 mL
